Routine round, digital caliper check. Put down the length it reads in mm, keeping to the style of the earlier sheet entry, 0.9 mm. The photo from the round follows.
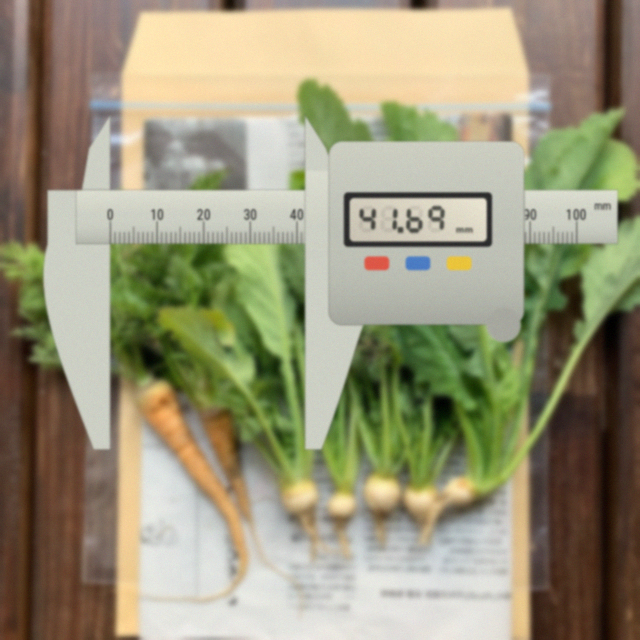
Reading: 41.69 mm
